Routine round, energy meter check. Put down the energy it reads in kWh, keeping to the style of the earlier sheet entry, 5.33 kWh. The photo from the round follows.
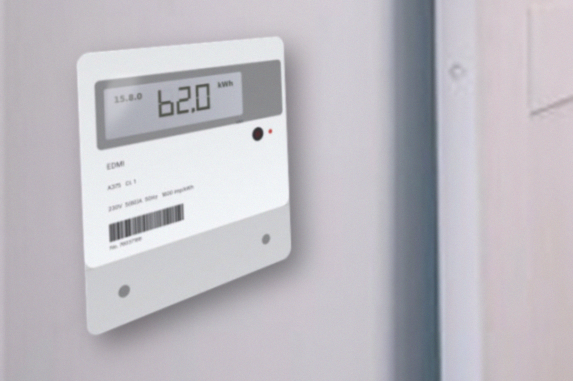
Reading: 62.0 kWh
